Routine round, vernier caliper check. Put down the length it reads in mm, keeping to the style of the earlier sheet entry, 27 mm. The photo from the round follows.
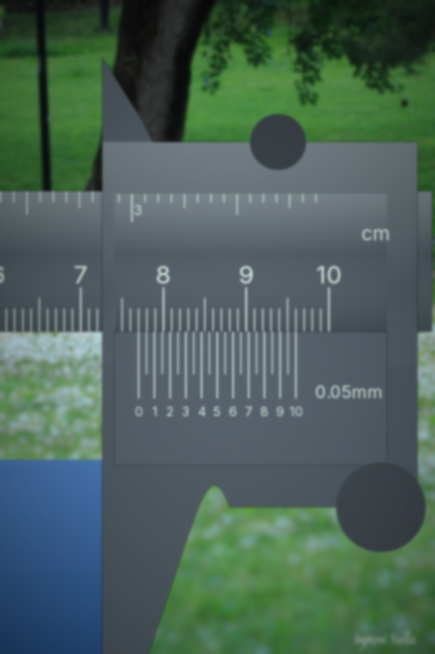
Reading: 77.0 mm
